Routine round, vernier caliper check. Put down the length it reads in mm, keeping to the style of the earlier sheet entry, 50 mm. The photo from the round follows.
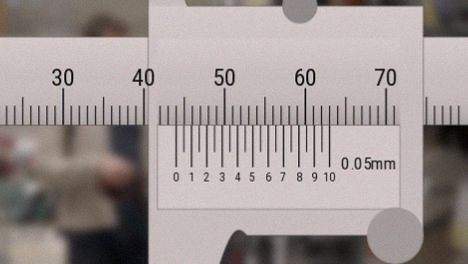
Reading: 44.0 mm
